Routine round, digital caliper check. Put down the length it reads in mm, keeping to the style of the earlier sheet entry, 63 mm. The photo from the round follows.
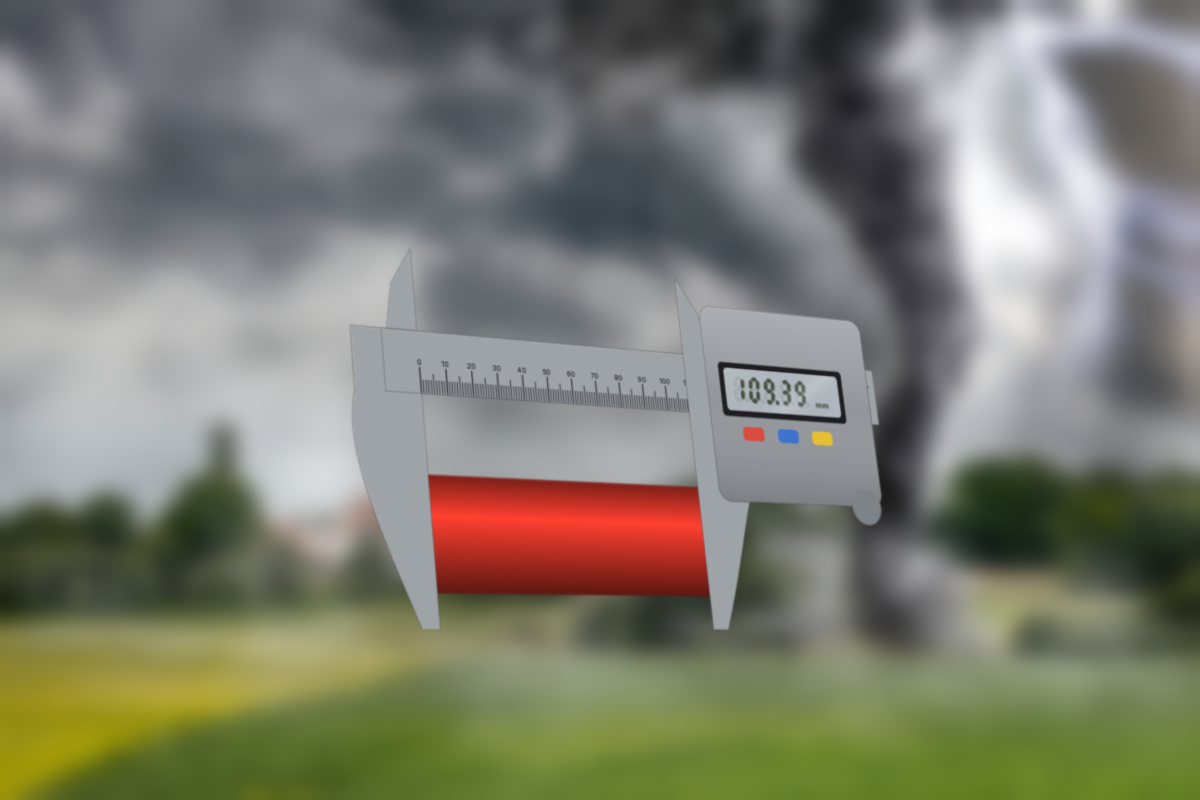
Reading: 109.39 mm
